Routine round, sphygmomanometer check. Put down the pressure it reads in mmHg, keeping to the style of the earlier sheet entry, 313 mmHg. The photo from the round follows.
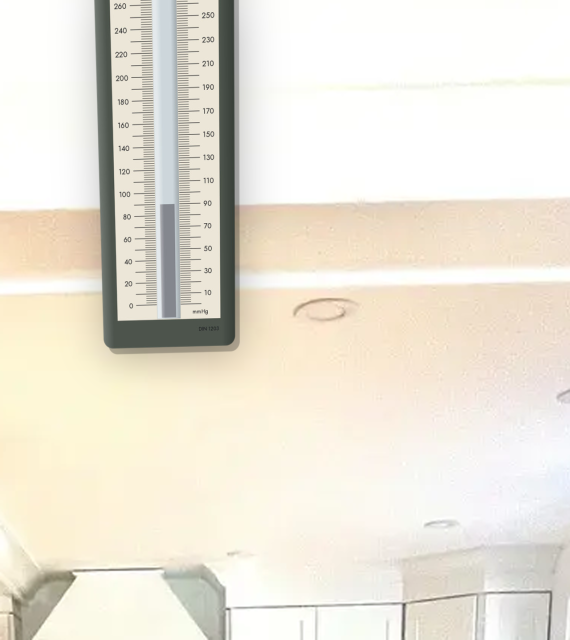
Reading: 90 mmHg
